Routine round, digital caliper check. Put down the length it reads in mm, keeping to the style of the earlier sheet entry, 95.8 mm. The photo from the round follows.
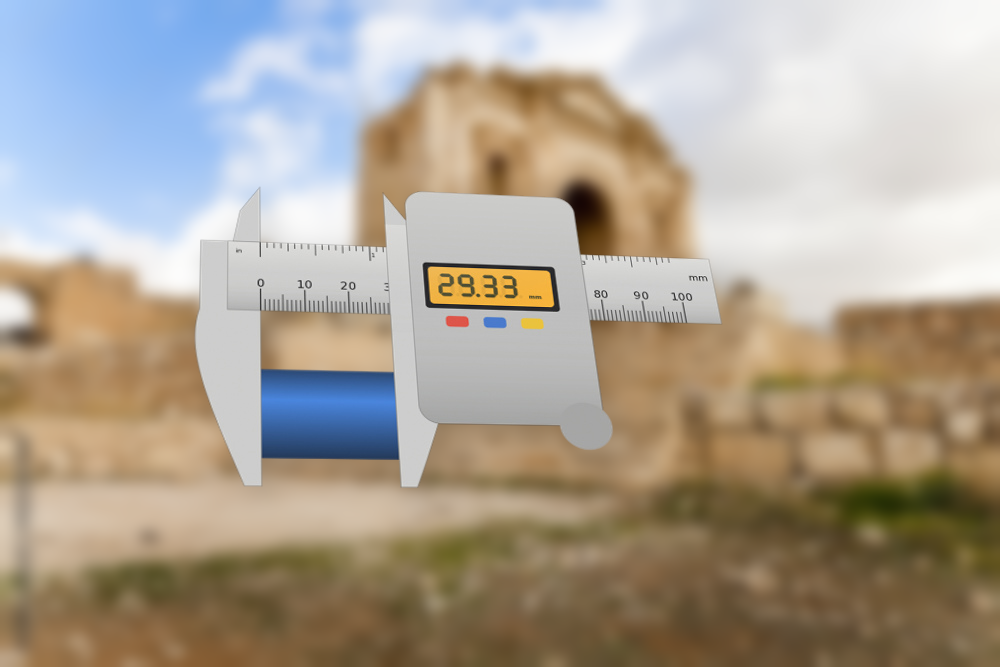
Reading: 29.33 mm
